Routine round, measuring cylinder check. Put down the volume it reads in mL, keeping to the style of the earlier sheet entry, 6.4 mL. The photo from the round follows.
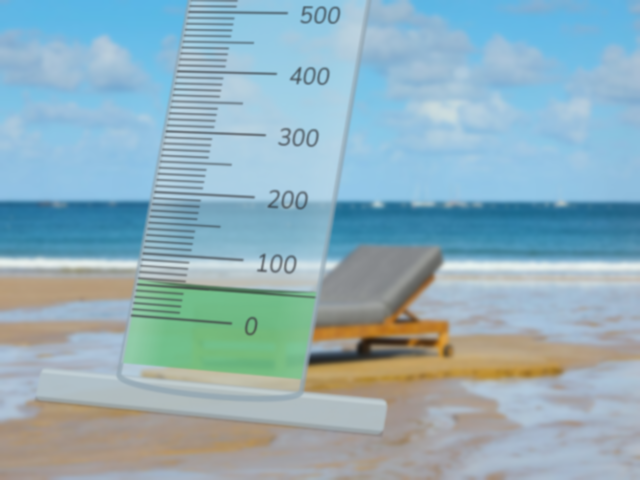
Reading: 50 mL
